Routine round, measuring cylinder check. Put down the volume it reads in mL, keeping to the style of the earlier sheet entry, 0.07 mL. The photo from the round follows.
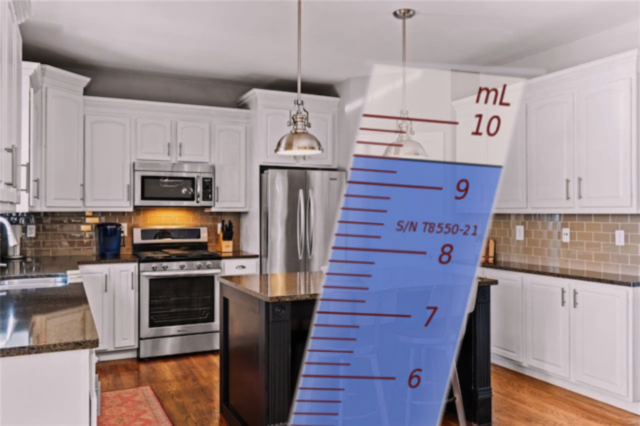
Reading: 9.4 mL
